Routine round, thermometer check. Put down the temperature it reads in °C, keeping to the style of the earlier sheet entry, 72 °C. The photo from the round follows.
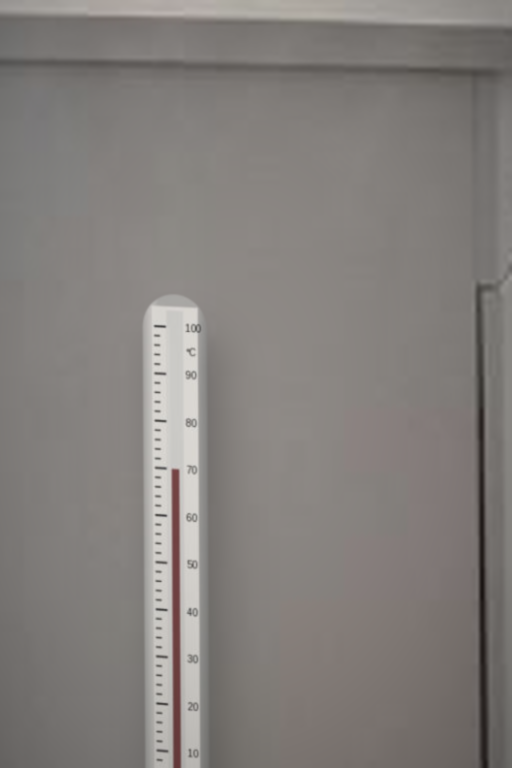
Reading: 70 °C
